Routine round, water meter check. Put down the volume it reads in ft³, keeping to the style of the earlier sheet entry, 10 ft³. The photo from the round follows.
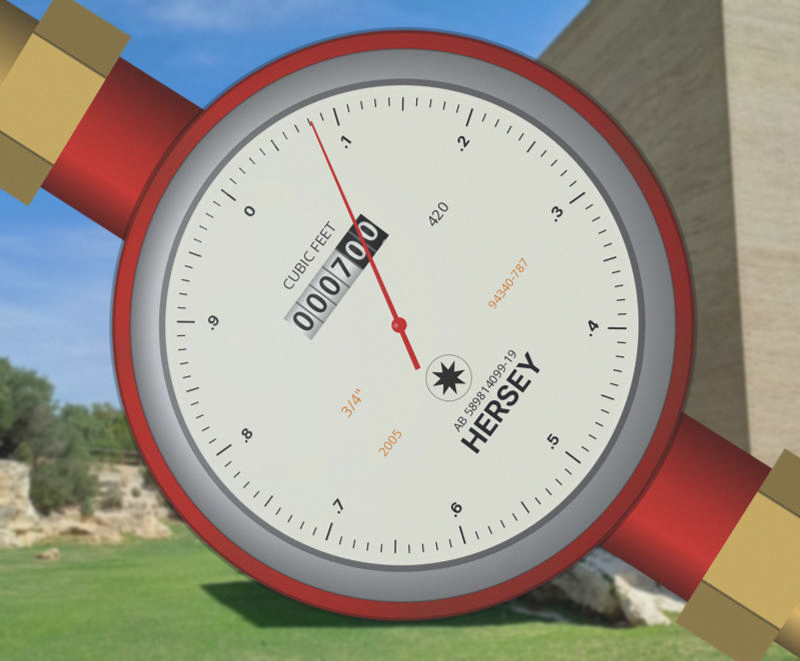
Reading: 700.08 ft³
